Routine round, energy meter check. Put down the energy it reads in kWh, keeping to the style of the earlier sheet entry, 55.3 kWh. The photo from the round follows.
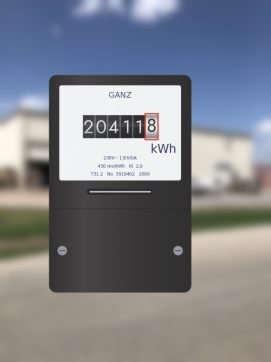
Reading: 20411.8 kWh
